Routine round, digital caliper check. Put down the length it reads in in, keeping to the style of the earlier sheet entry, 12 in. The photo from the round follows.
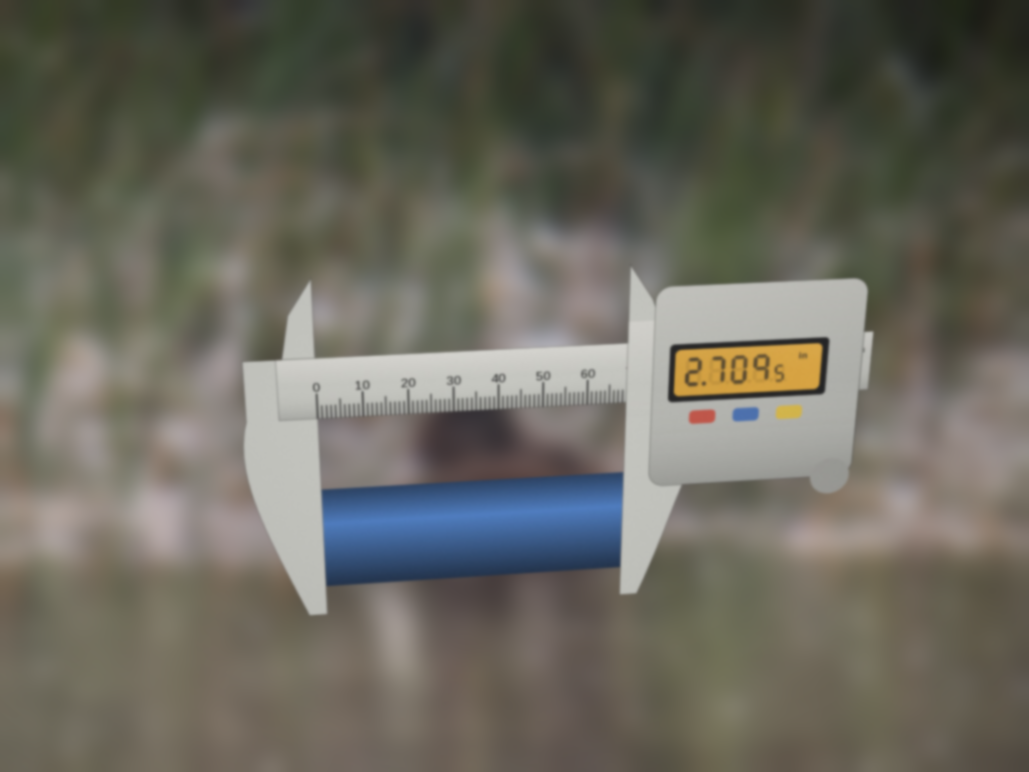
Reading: 2.7095 in
